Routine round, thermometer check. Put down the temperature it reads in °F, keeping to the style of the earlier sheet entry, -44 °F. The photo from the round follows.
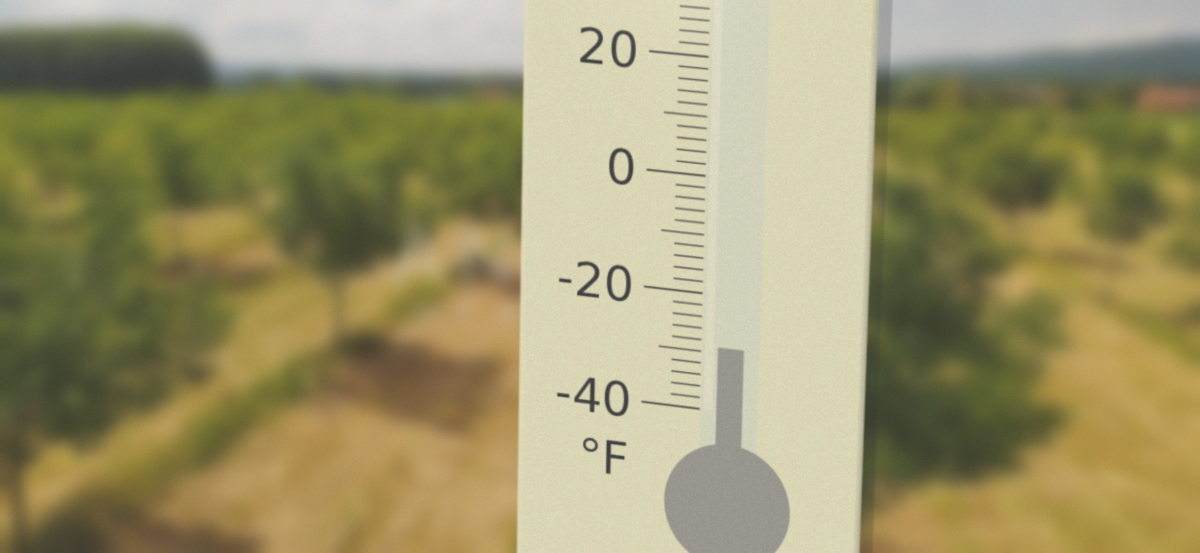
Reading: -29 °F
